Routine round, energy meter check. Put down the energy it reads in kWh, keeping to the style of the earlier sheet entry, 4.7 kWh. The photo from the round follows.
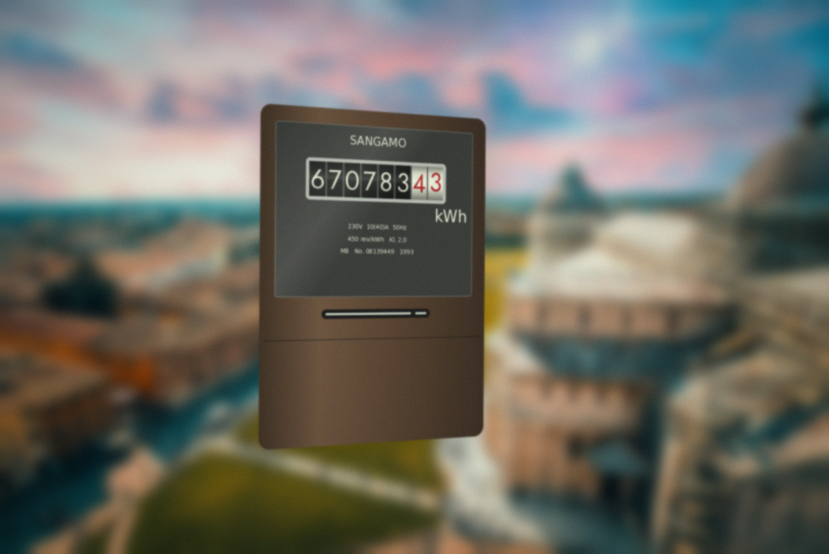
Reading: 670783.43 kWh
